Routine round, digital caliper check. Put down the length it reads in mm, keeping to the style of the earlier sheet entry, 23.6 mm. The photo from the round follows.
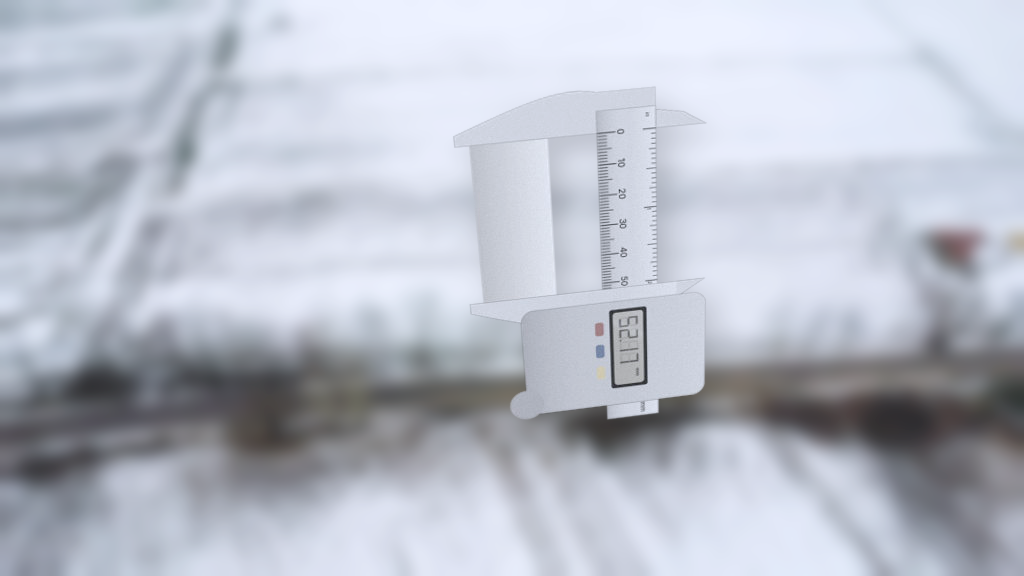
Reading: 52.17 mm
